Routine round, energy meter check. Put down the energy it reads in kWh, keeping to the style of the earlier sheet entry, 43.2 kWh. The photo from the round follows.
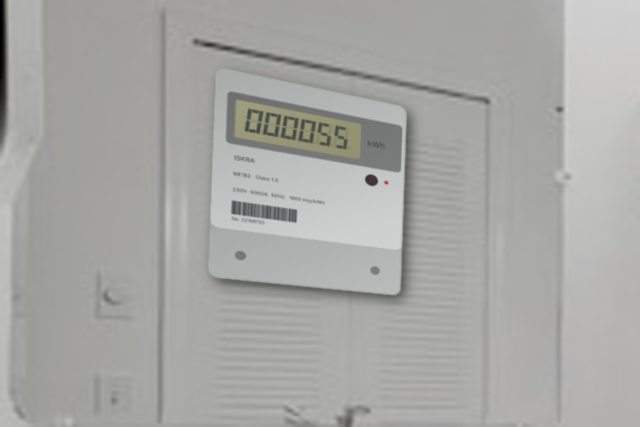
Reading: 55 kWh
